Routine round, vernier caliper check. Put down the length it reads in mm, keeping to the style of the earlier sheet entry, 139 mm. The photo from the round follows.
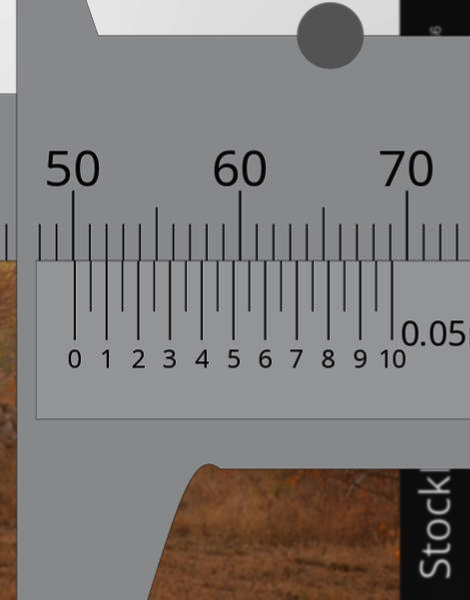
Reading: 50.1 mm
